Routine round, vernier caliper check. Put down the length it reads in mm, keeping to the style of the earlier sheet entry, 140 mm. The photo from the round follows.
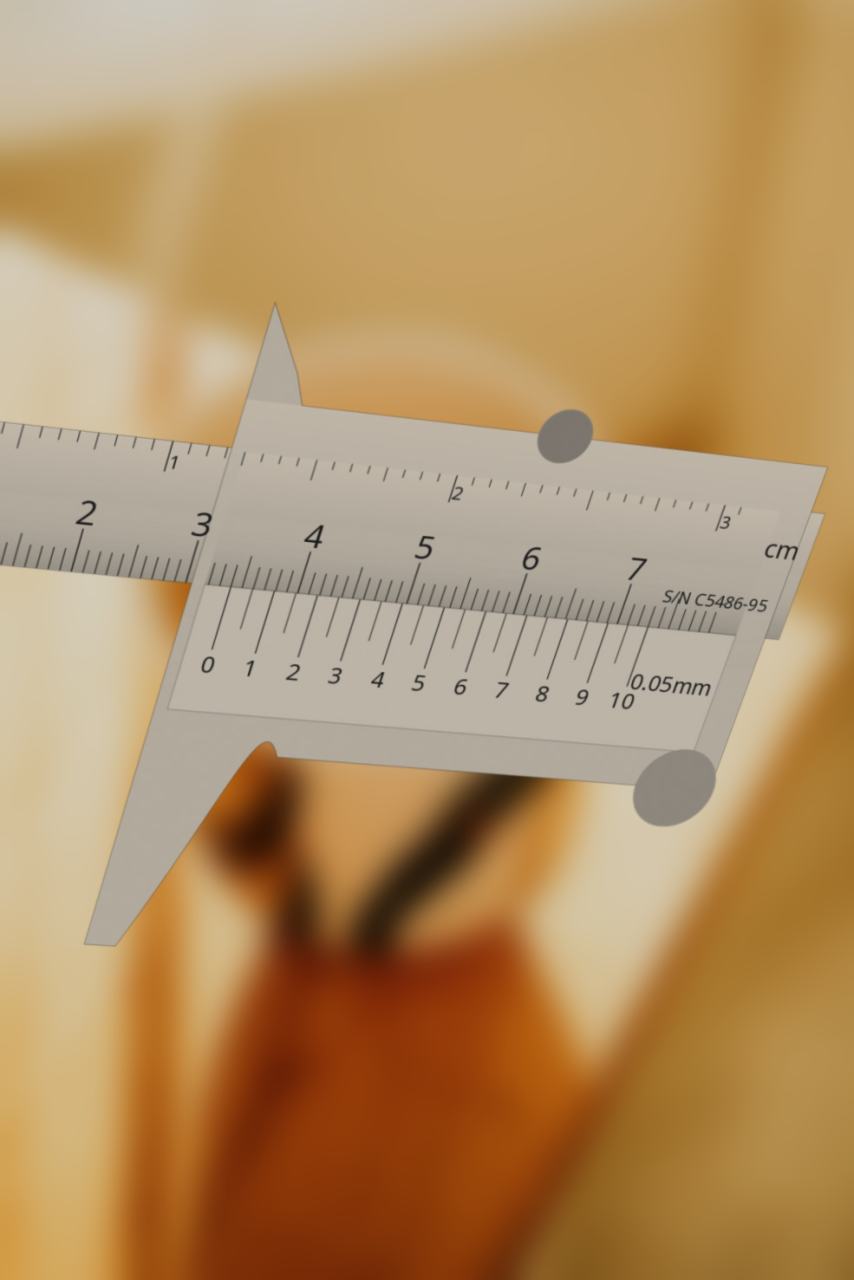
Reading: 34.0 mm
